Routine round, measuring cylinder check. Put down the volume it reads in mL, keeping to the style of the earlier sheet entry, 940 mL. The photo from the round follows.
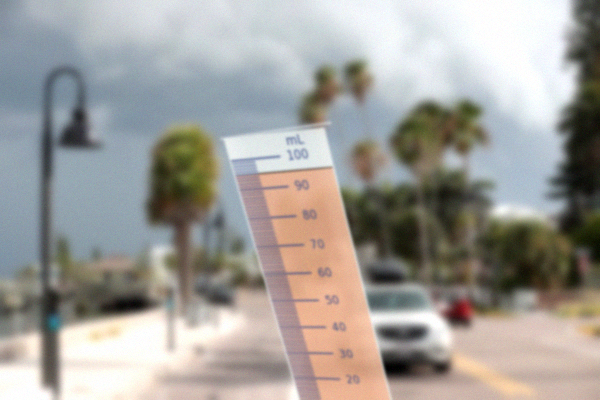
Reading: 95 mL
